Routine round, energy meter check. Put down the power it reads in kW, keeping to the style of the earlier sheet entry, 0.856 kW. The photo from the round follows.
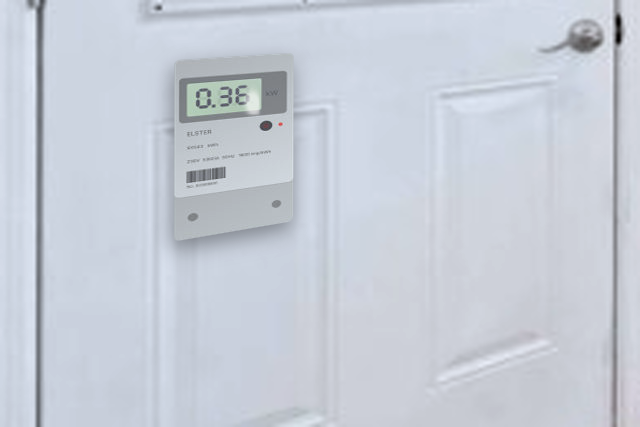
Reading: 0.36 kW
